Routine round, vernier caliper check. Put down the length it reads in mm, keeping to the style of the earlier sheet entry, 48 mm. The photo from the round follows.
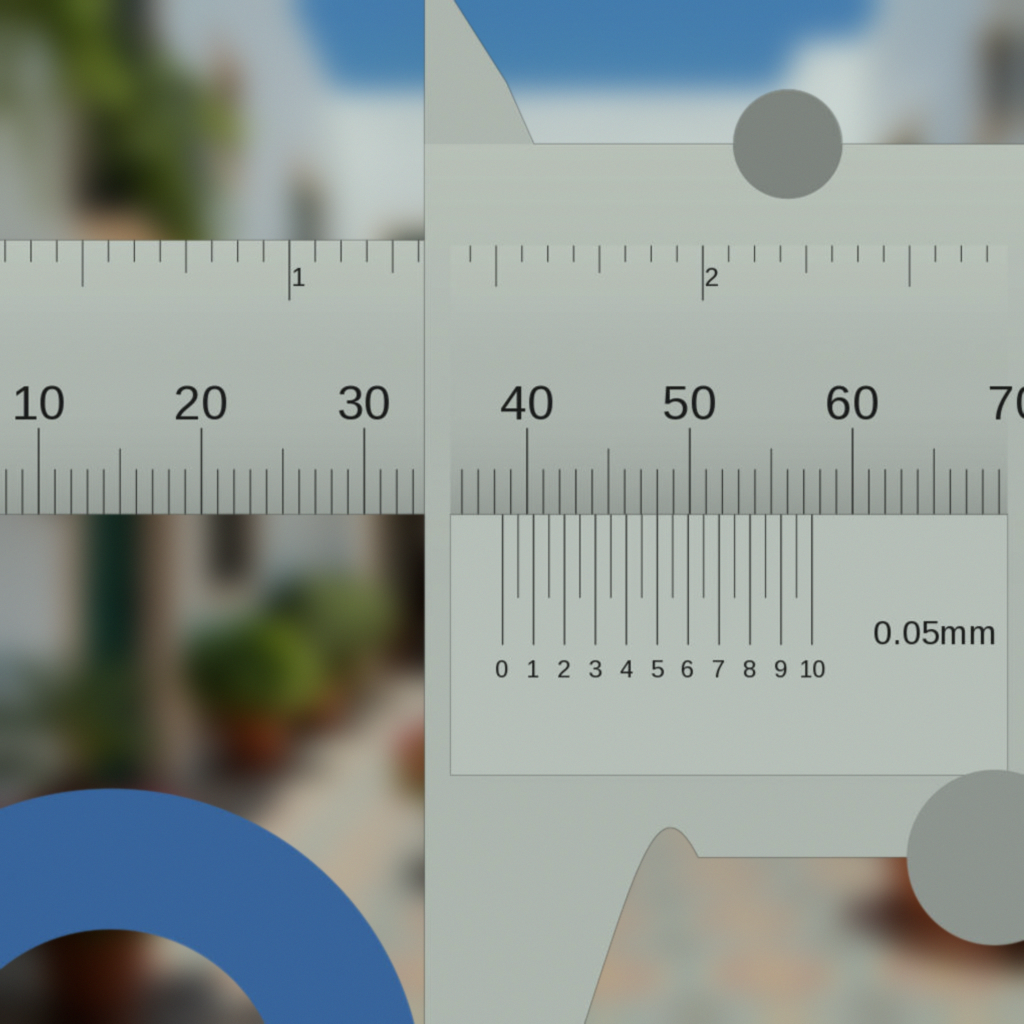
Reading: 38.5 mm
